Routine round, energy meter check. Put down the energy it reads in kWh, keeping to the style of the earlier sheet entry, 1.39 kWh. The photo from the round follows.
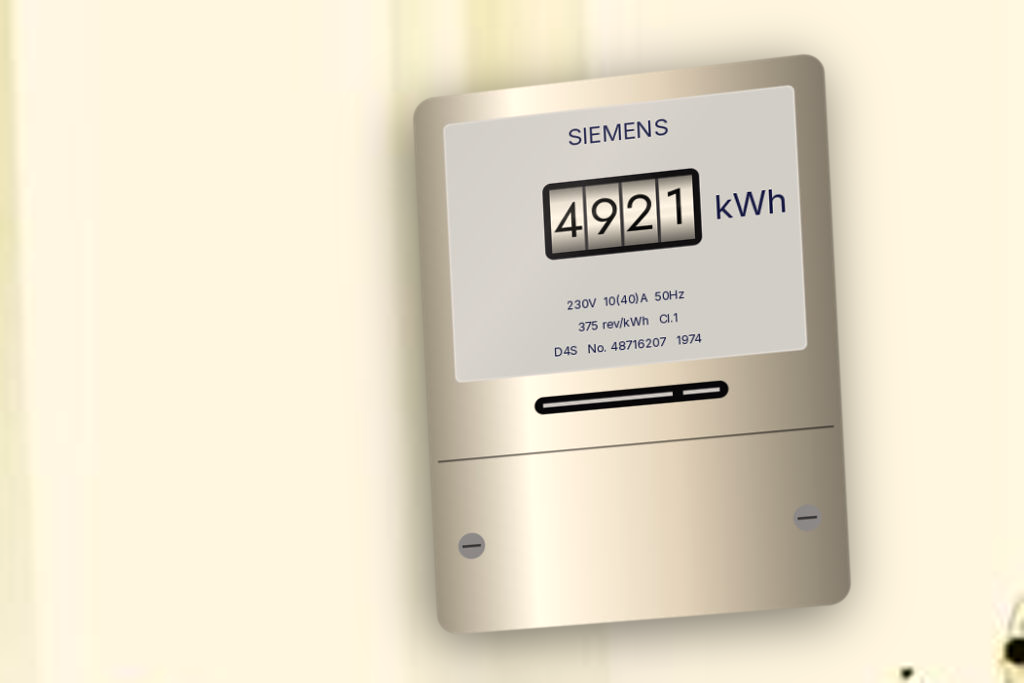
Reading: 4921 kWh
